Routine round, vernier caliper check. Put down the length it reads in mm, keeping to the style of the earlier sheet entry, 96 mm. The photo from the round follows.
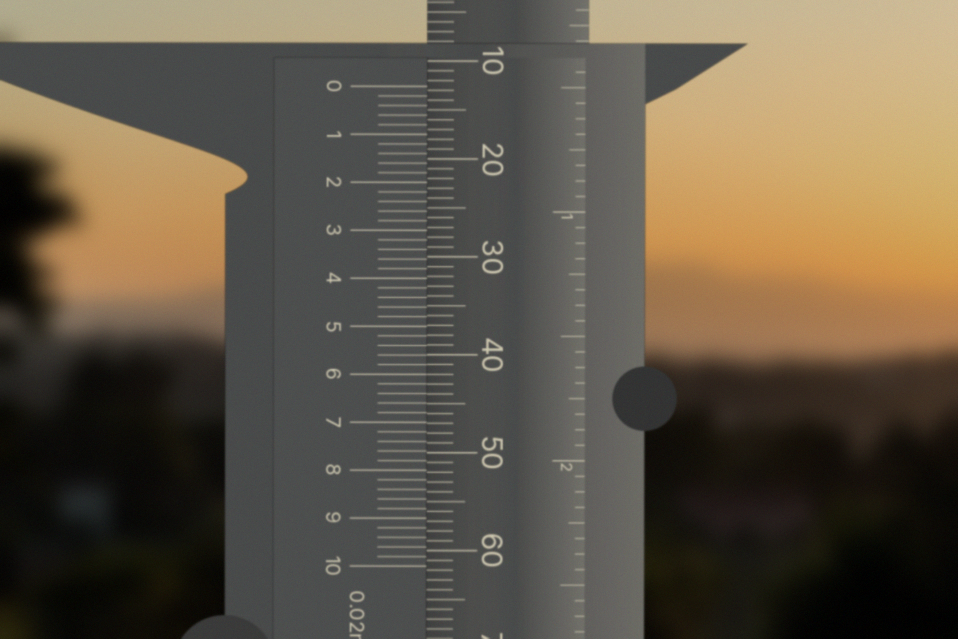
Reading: 12.6 mm
